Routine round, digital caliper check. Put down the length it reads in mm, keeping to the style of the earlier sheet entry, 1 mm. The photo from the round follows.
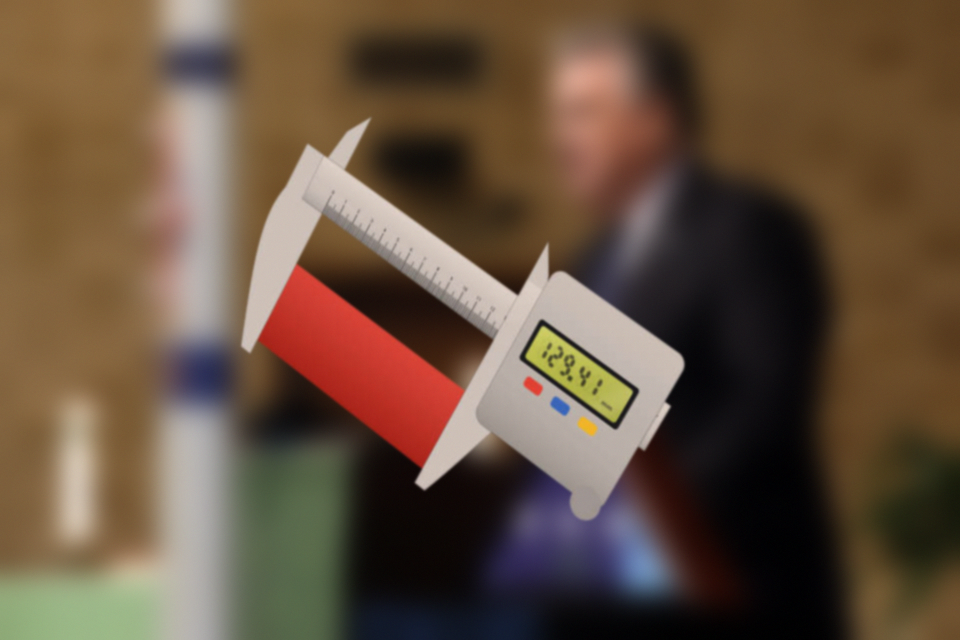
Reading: 129.41 mm
